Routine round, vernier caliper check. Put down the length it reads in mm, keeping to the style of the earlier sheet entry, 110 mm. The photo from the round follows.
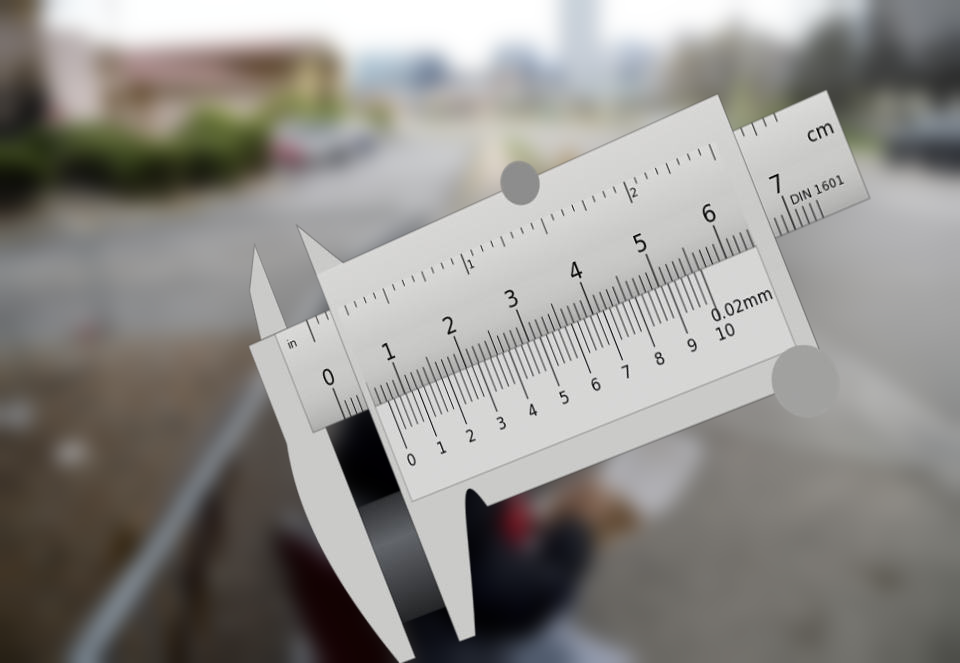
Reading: 7.2 mm
